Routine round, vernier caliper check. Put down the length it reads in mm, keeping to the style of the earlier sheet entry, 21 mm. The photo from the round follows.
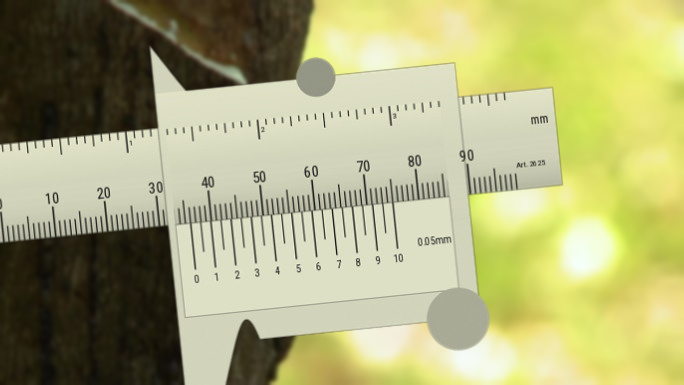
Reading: 36.0 mm
